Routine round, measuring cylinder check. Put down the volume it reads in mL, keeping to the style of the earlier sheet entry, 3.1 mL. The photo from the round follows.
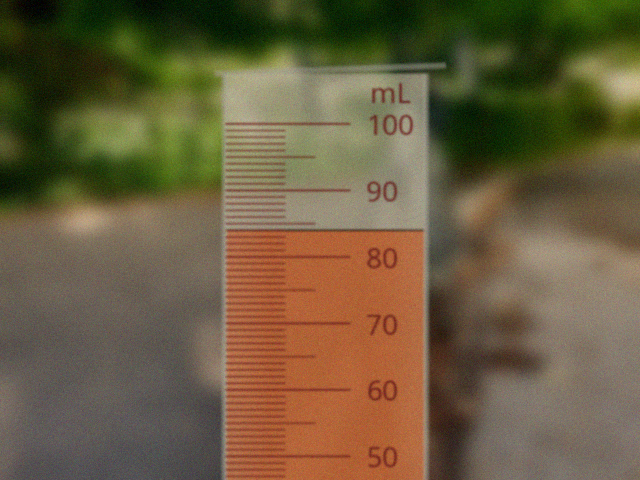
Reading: 84 mL
